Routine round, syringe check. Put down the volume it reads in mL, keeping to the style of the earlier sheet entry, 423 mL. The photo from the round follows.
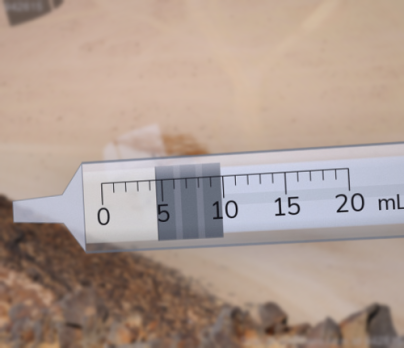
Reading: 4.5 mL
